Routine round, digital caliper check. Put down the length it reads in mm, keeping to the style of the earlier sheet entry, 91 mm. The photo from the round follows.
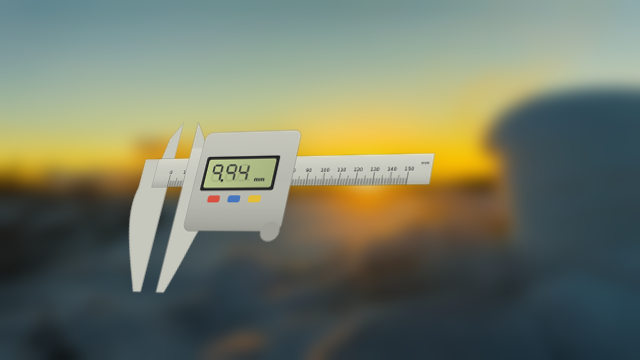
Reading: 9.94 mm
